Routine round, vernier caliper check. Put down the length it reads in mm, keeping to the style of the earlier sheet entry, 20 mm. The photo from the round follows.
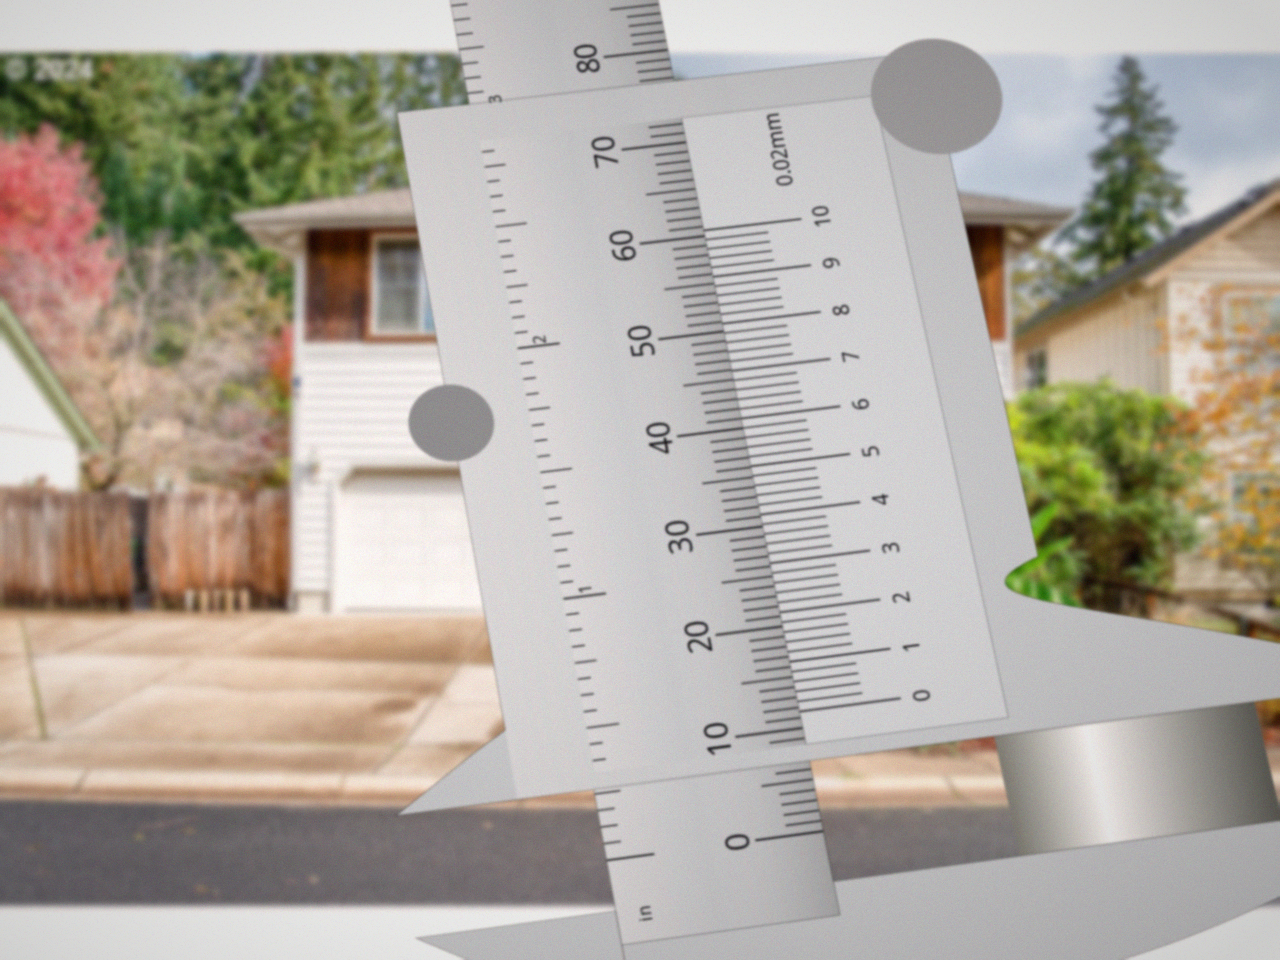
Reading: 11.6 mm
